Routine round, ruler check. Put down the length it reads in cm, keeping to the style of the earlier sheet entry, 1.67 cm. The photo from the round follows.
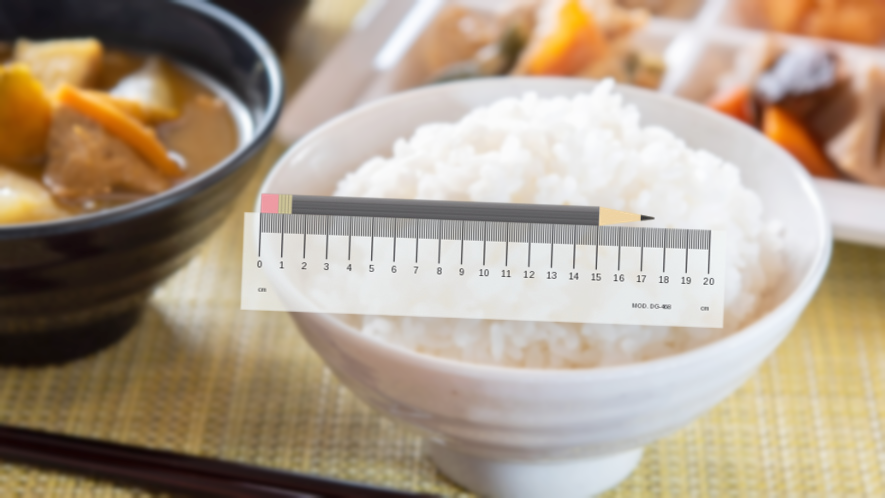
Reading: 17.5 cm
